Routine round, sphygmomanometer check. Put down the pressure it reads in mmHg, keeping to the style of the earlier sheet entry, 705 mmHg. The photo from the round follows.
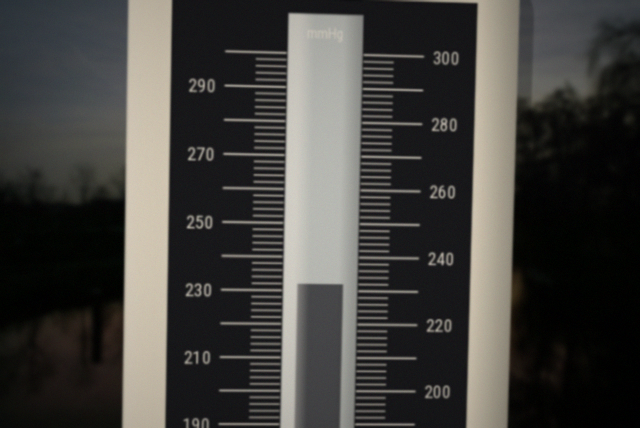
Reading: 232 mmHg
